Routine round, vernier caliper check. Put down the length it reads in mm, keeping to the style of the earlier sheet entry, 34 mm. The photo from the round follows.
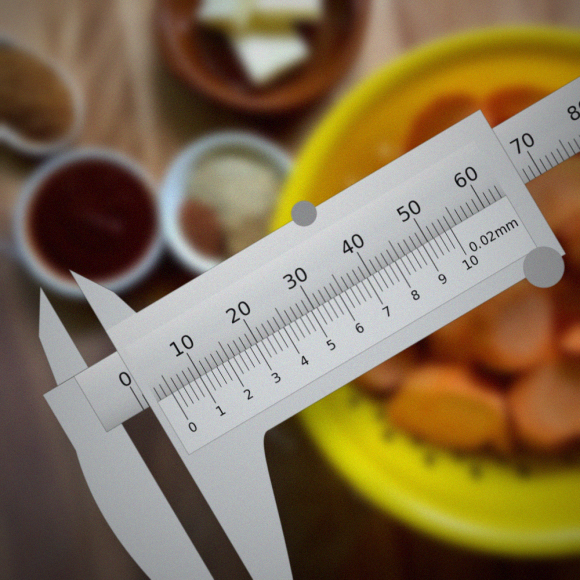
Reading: 5.0 mm
